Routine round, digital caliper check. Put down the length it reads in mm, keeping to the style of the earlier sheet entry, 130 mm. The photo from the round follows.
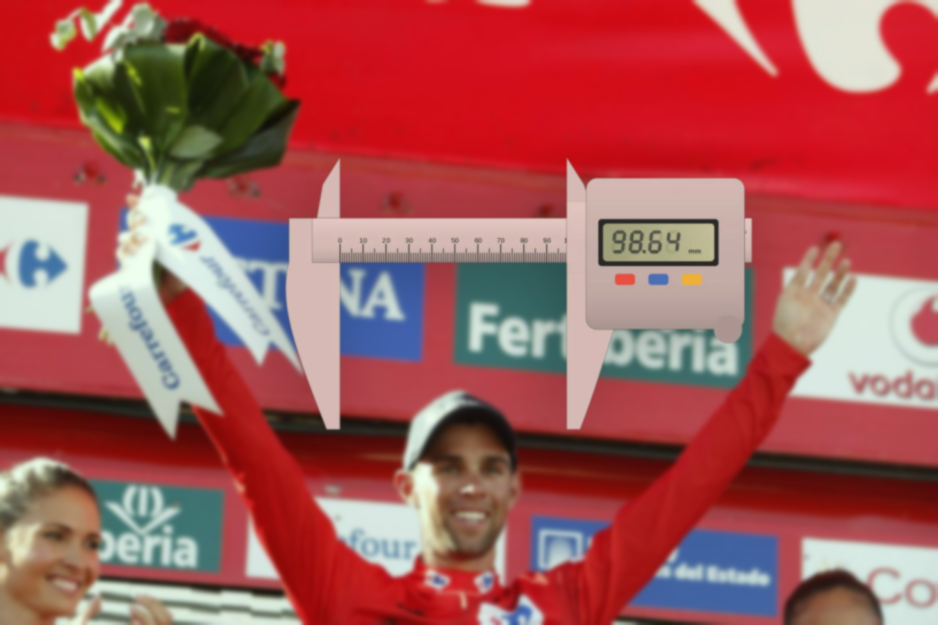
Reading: 98.64 mm
